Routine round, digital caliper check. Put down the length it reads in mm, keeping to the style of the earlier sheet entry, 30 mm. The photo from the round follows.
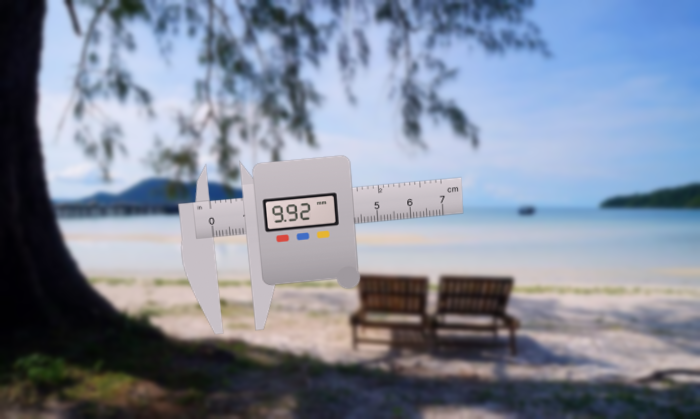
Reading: 9.92 mm
